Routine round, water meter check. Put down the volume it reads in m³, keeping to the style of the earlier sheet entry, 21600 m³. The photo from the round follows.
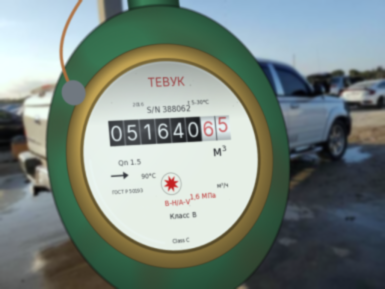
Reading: 51640.65 m³
